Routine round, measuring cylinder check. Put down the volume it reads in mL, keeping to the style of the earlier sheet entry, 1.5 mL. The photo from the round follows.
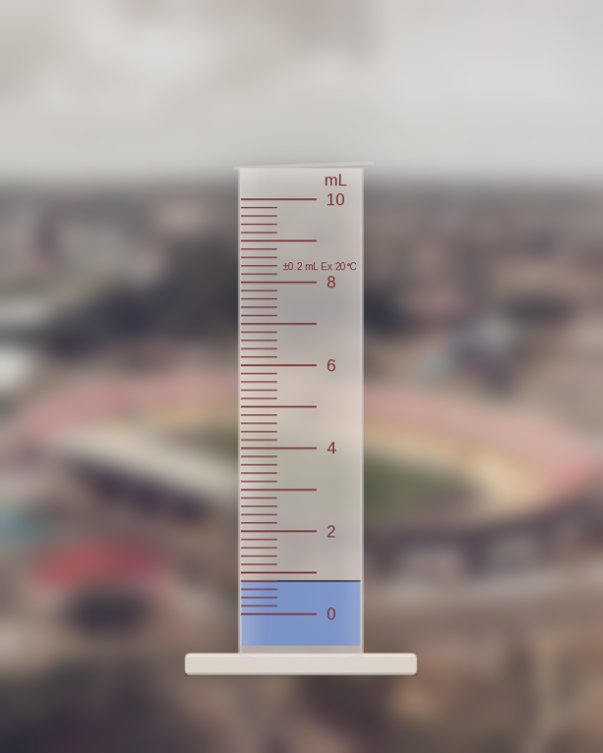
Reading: 0.8 mL
